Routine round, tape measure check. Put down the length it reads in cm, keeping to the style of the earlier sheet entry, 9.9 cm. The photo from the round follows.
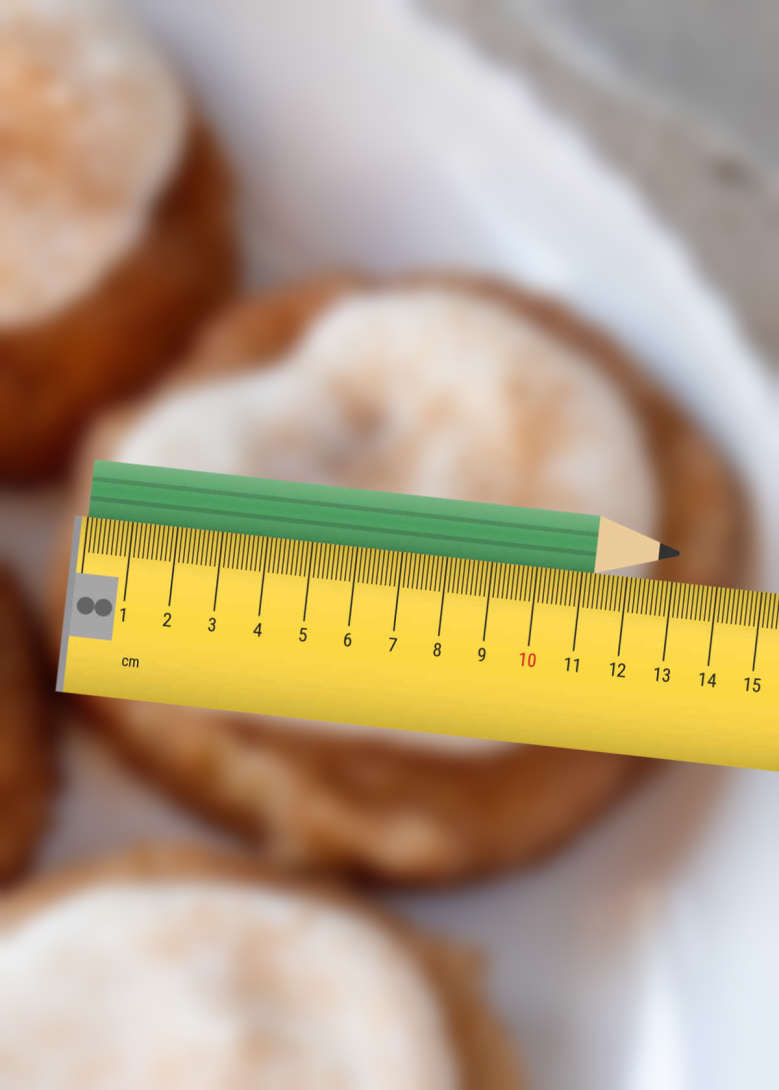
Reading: 13.1 cm
